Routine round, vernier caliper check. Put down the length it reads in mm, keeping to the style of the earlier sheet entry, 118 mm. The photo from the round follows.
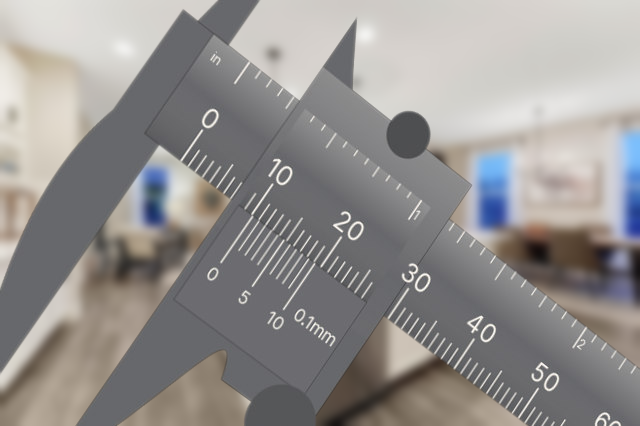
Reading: 10.2 mm
